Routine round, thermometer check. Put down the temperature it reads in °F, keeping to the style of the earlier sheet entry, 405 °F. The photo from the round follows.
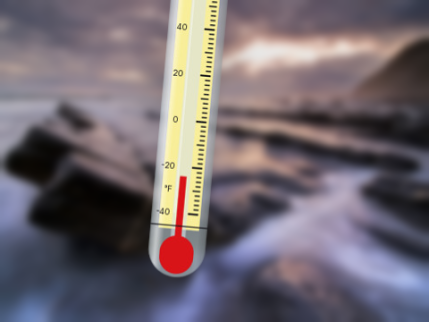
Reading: -24 °F
